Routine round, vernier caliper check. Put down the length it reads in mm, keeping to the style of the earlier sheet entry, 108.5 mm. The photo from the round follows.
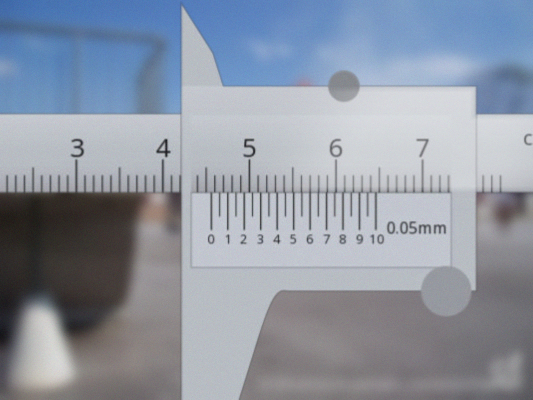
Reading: 45.6 mm
